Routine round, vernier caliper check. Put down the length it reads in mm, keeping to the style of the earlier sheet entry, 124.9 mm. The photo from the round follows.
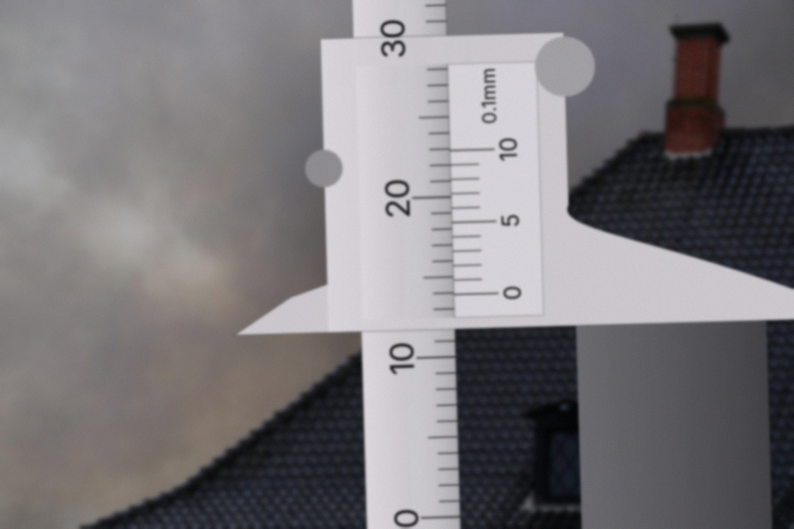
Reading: 13.9 mm
